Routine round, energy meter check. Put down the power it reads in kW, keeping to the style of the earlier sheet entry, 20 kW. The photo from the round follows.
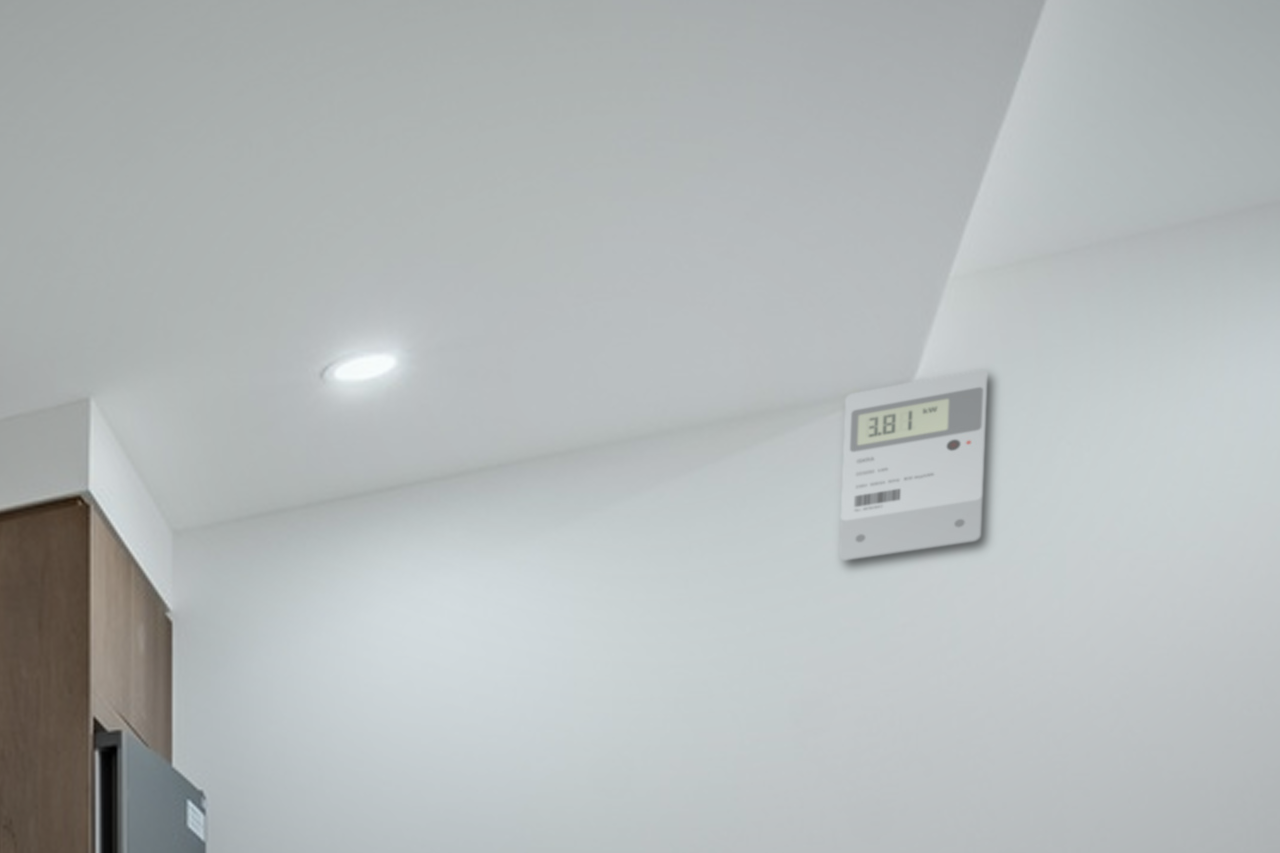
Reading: 3.81 kW
